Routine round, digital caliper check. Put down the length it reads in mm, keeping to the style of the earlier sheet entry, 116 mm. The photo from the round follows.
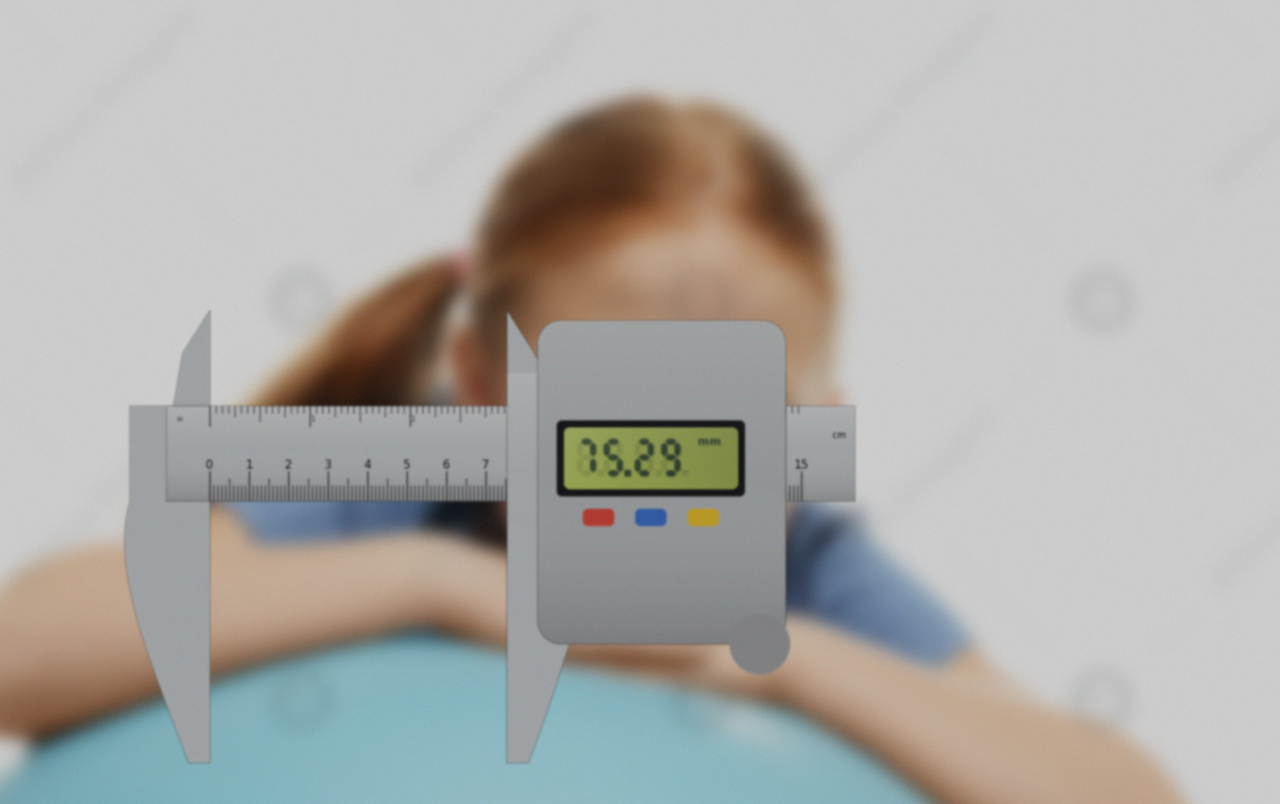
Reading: 75.29 mm
